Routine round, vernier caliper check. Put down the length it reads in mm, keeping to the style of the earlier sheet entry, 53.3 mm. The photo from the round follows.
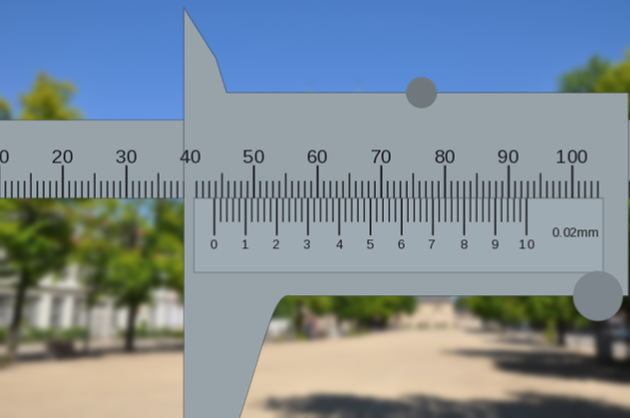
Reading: 43.8 mm
